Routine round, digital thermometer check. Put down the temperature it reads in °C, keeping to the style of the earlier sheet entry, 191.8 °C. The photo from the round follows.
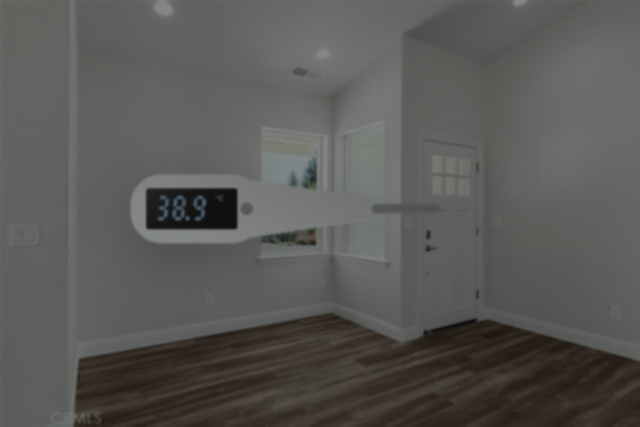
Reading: 38.9 °C
